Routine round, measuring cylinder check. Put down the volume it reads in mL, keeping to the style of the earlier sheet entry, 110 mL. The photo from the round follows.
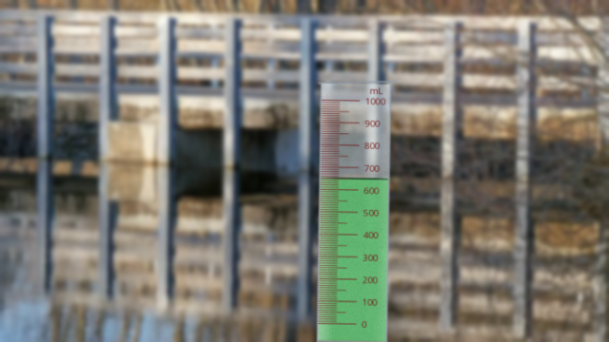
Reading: 650 mL
